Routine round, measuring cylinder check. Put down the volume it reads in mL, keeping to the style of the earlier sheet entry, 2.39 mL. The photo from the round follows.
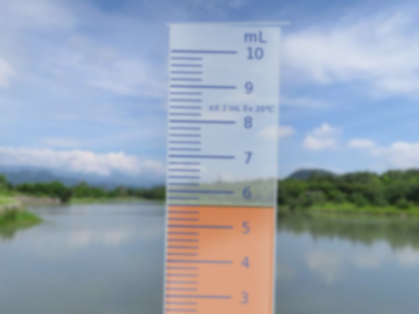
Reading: 5.6 mL
